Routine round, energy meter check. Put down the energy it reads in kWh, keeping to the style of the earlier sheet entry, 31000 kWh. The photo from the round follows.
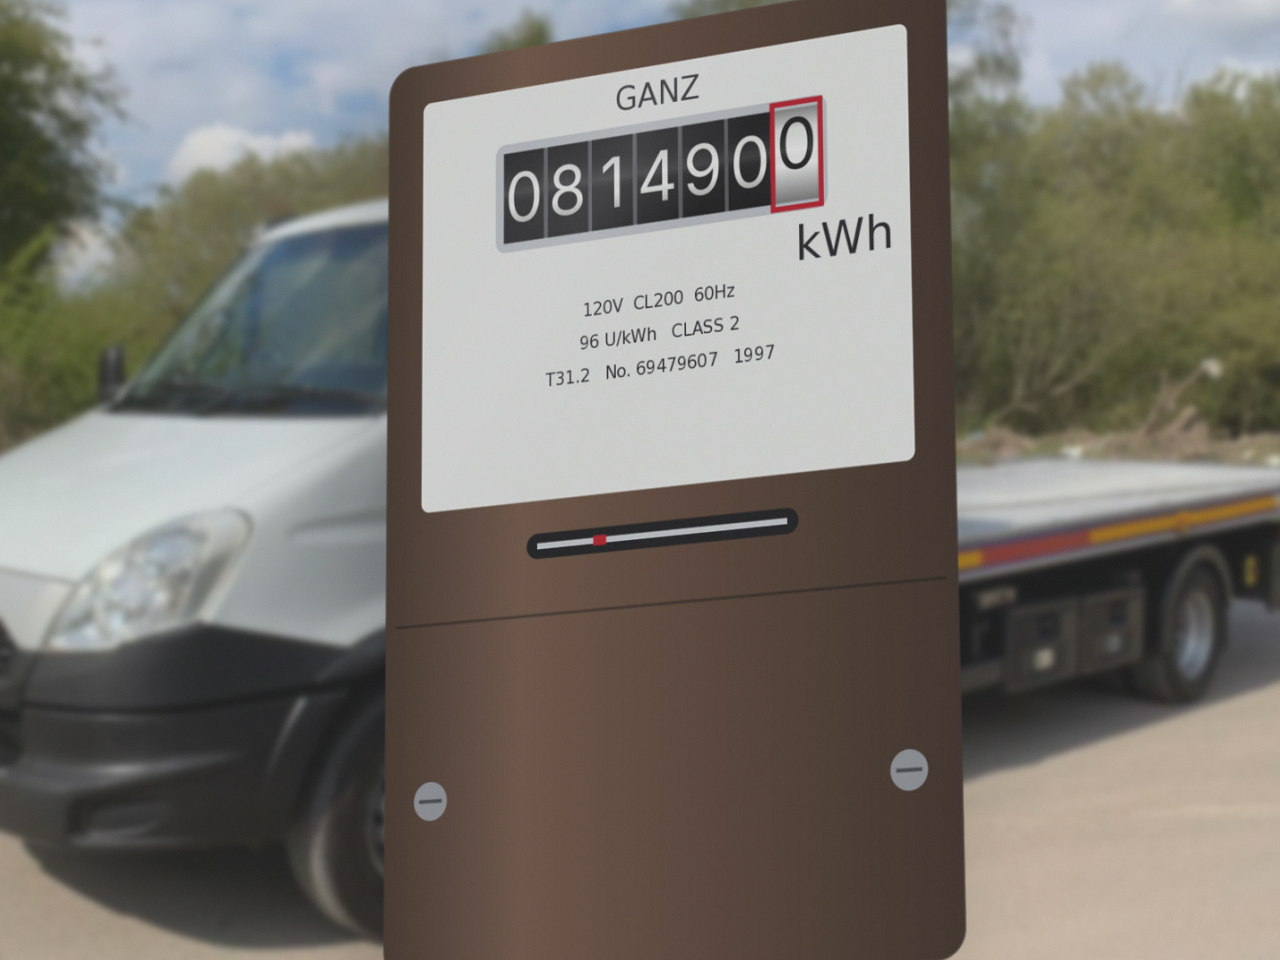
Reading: 81490.0 kWh
